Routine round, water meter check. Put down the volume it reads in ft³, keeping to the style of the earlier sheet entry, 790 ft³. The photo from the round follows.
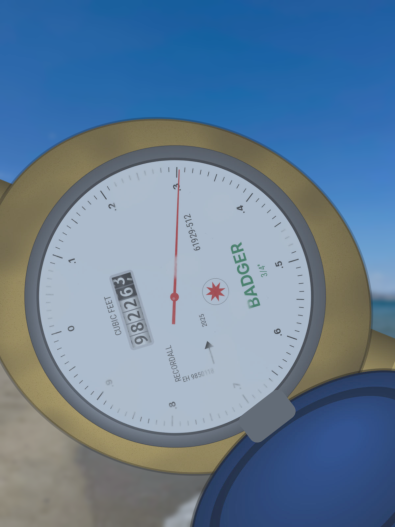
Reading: 982263.30 ft³
